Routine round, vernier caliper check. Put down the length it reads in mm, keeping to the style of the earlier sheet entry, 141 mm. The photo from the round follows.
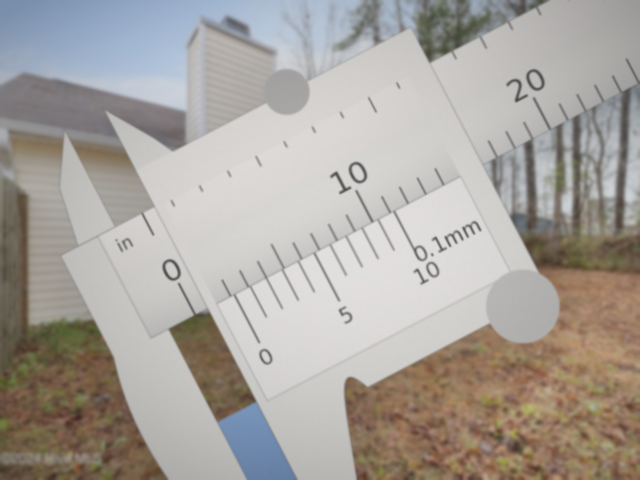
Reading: 2.2 mm
